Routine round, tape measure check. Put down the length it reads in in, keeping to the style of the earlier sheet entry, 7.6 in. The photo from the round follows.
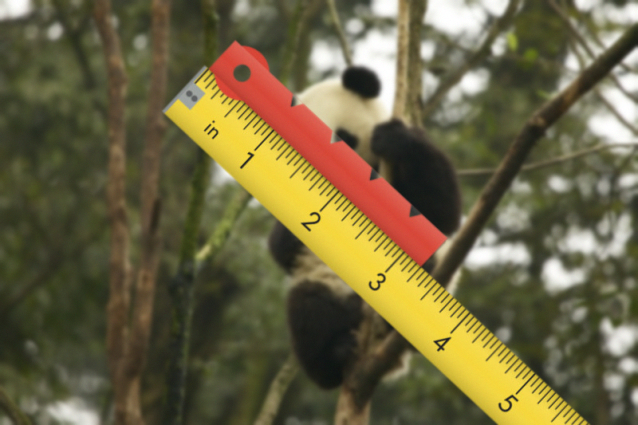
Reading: 3.25 in
